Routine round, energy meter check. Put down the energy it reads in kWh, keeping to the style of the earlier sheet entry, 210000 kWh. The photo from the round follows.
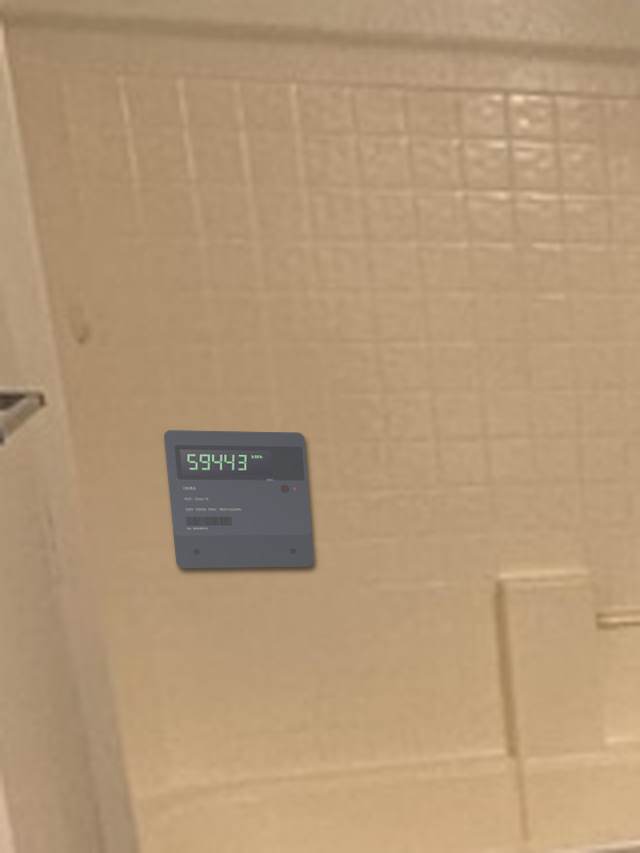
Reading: 59443 kWh
